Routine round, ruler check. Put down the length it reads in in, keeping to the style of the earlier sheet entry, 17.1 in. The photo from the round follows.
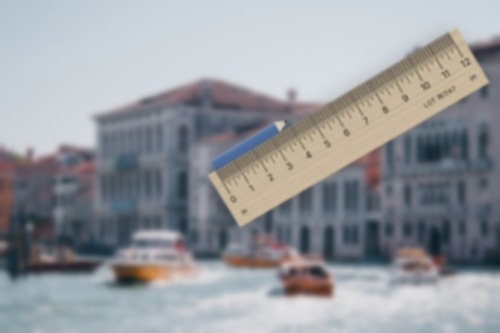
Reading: 4 in
